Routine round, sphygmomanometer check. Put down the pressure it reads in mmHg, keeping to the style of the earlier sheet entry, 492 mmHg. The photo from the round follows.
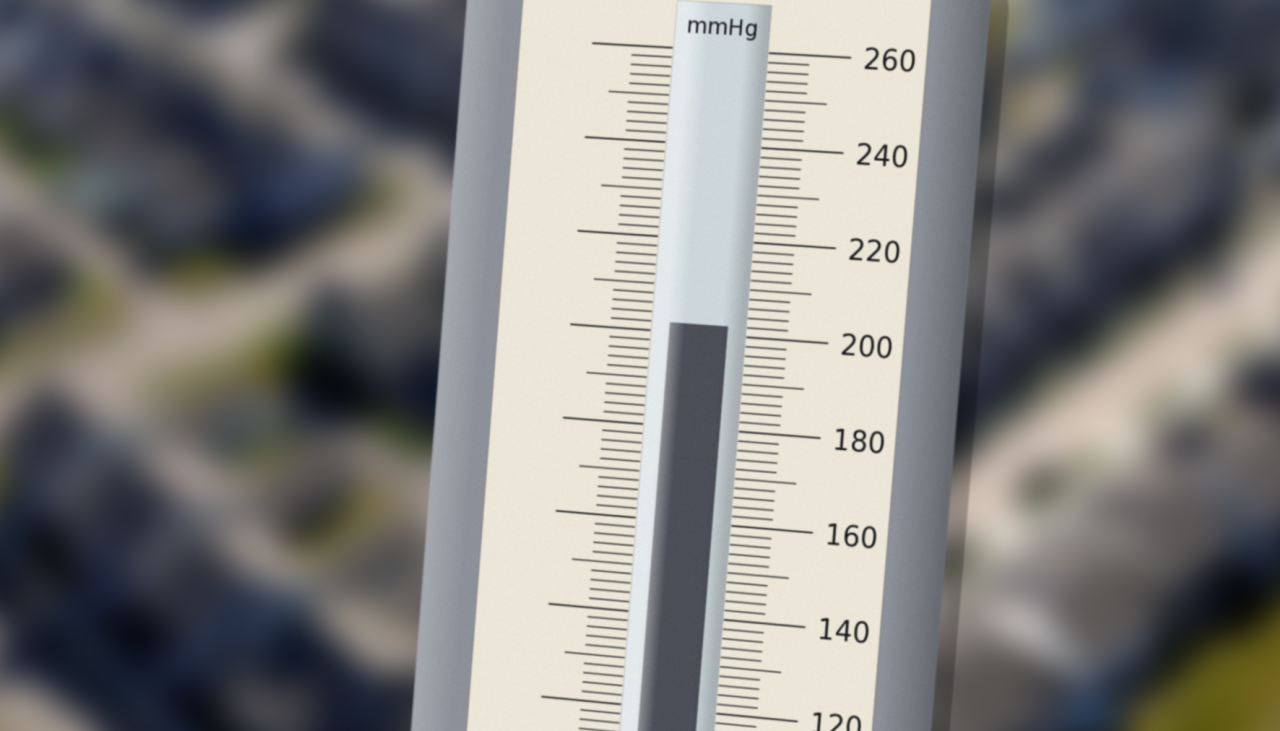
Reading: 202 mmHg
